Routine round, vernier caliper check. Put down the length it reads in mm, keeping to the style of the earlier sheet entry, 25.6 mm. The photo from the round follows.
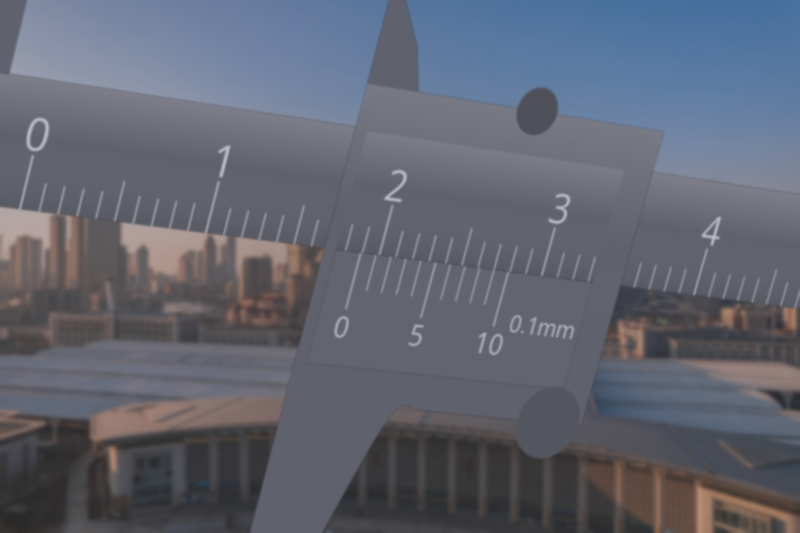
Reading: 18.9 mm
